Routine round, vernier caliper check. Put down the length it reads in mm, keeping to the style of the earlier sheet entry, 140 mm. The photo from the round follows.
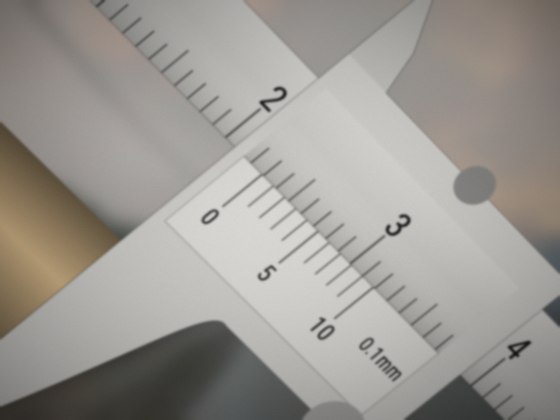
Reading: 22.9 mm
